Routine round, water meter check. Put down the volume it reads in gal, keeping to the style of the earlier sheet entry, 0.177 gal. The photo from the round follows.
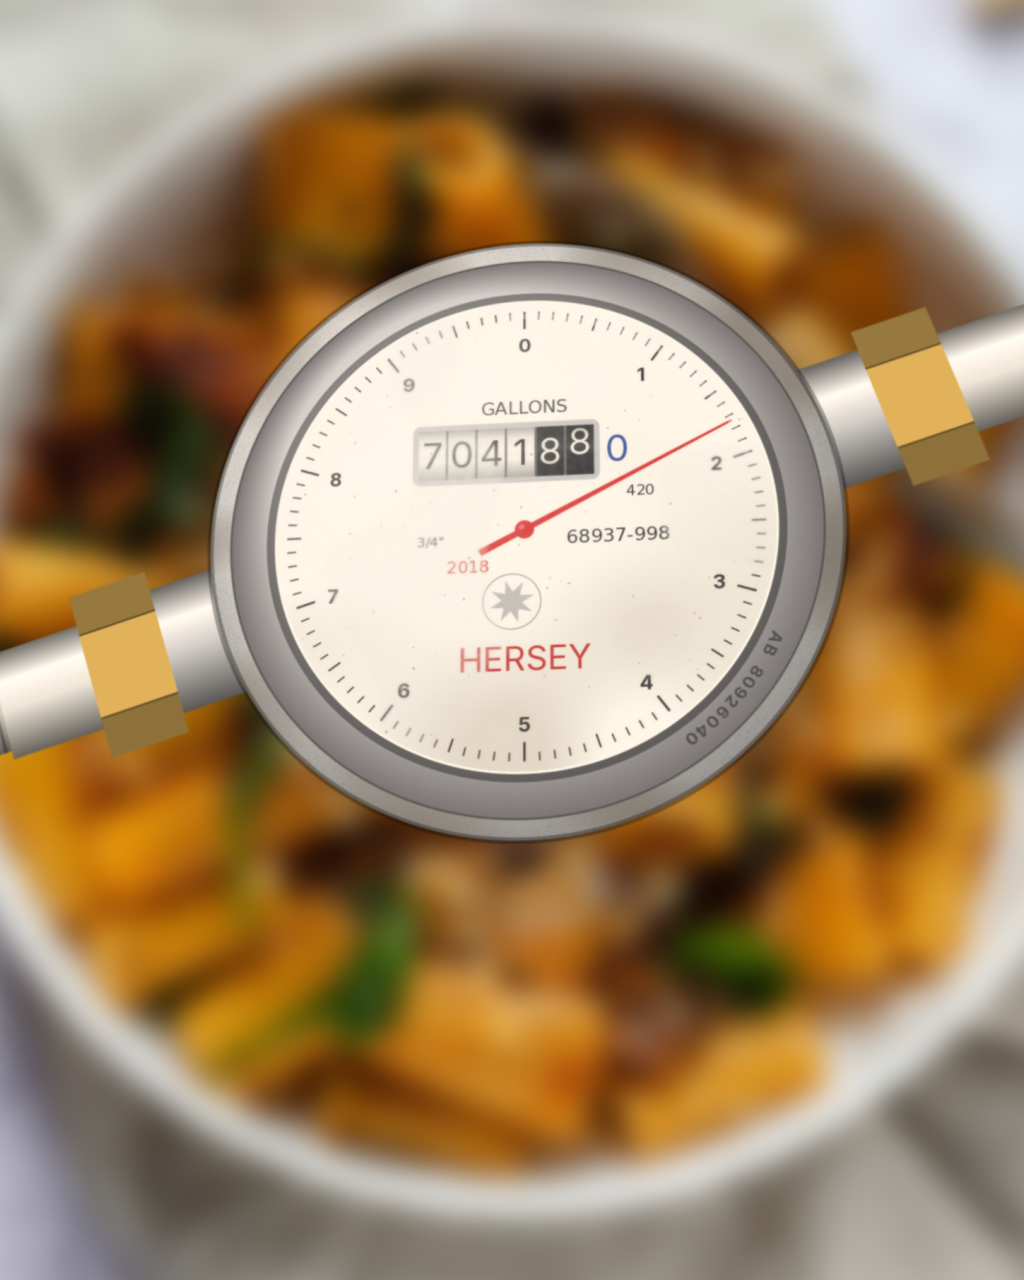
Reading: 7041881.7 gal
